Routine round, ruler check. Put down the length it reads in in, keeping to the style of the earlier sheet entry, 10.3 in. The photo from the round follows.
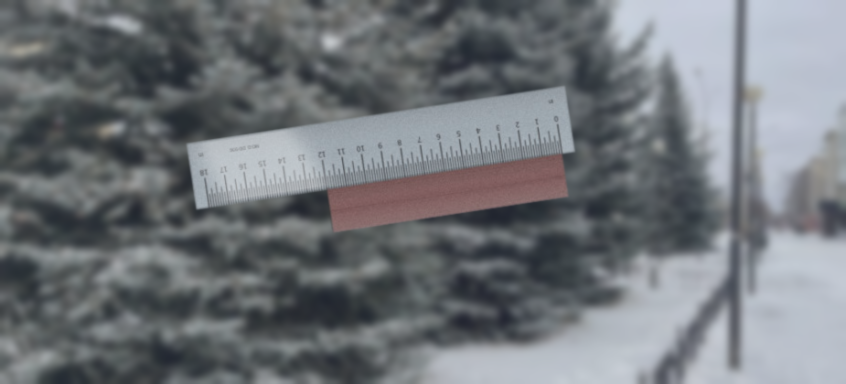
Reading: 12 in
